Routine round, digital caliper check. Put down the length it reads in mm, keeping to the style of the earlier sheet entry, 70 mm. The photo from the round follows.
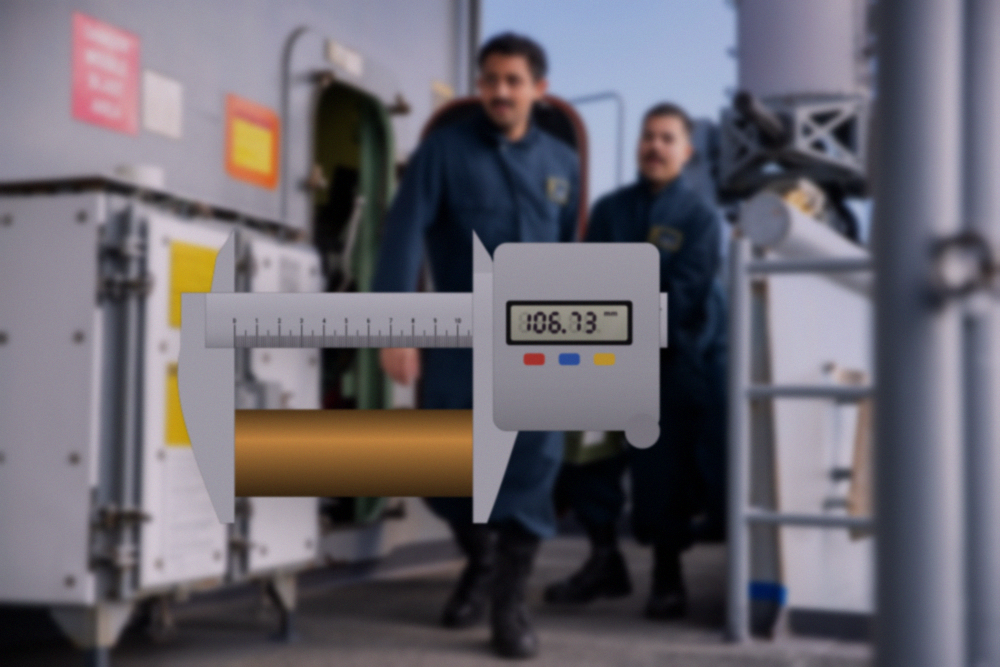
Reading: 106.73 mm
